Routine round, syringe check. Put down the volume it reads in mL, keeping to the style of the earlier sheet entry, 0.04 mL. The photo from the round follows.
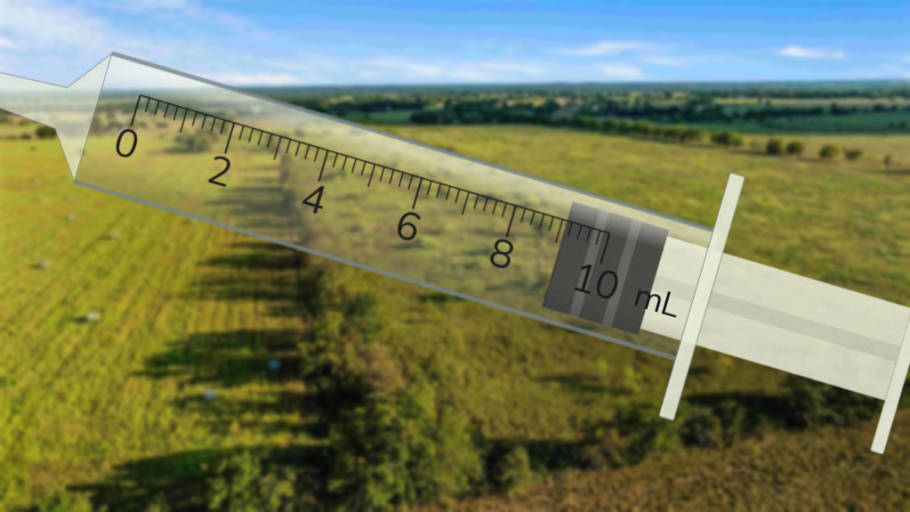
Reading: 9.1 mL
